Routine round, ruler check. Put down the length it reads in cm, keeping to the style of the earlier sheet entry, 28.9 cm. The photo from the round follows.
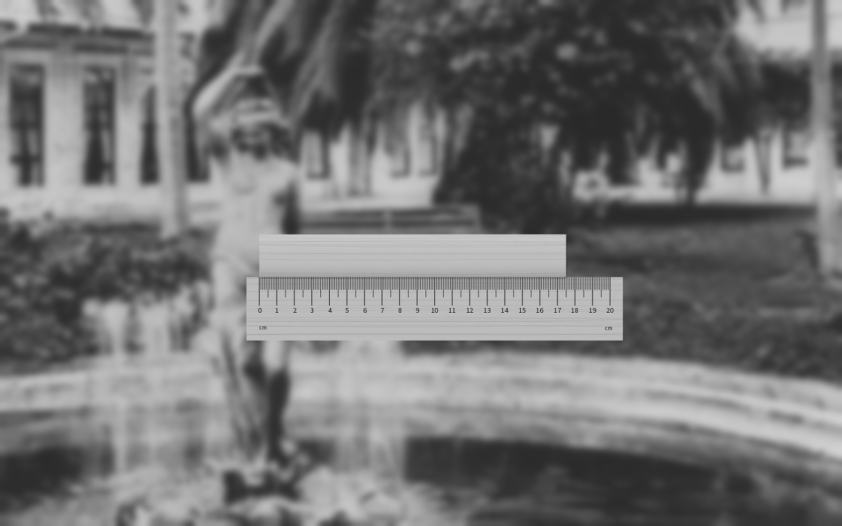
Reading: 17.5 cm
